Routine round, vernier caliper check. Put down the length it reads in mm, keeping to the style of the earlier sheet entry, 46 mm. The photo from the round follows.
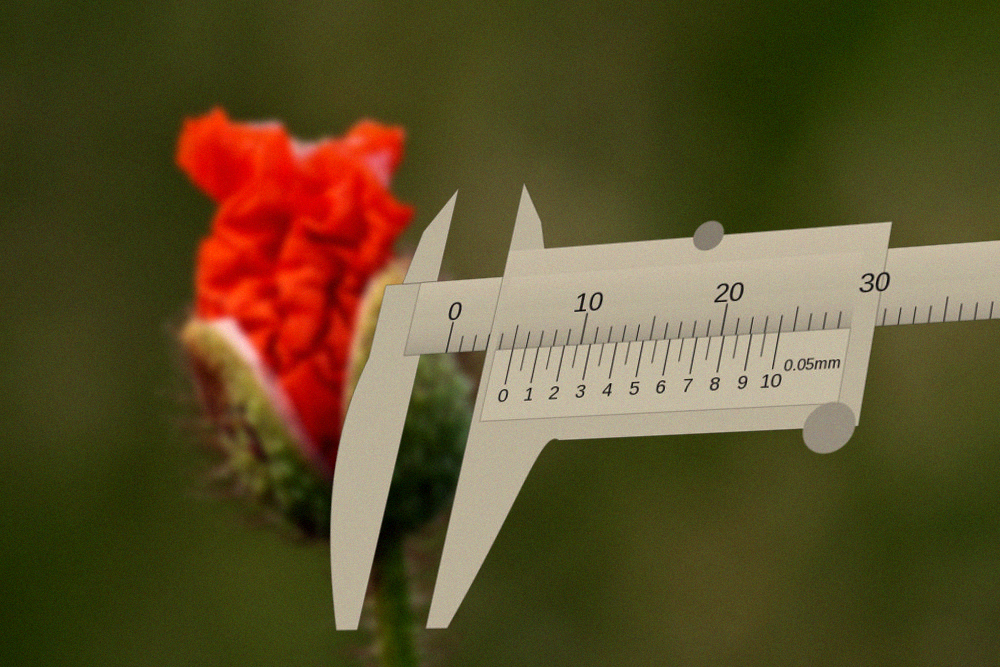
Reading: 5.0 mm
